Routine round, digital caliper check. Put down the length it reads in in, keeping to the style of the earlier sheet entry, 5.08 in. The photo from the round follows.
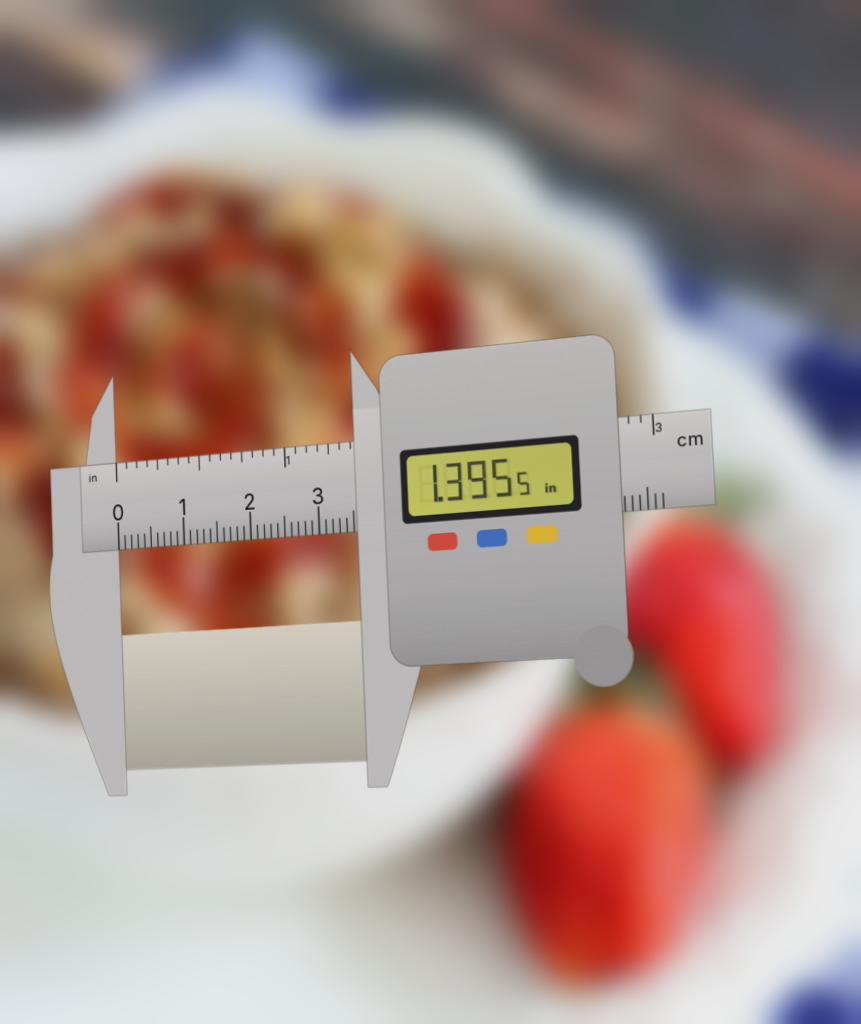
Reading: 1.3955 in
